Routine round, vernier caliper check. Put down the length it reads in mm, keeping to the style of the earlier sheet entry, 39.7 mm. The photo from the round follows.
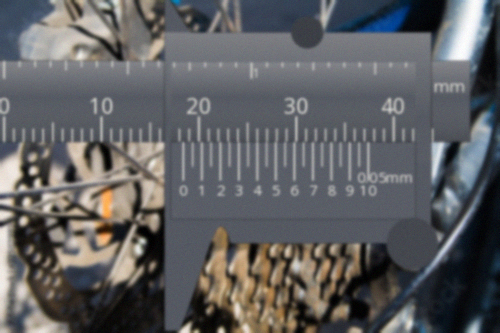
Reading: 18.4 mm
